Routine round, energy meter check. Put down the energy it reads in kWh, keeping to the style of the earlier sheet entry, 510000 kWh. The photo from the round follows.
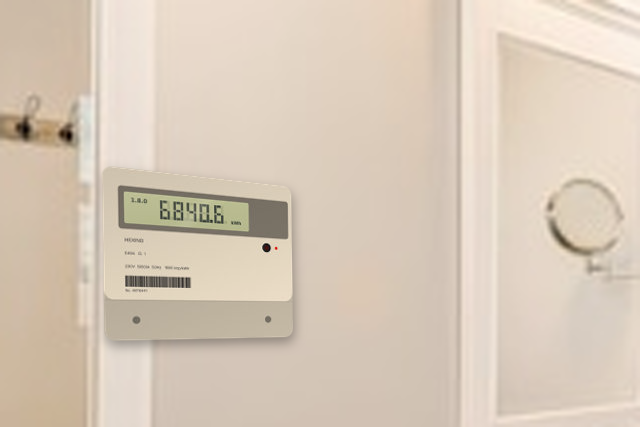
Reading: 6840.6 kWh
